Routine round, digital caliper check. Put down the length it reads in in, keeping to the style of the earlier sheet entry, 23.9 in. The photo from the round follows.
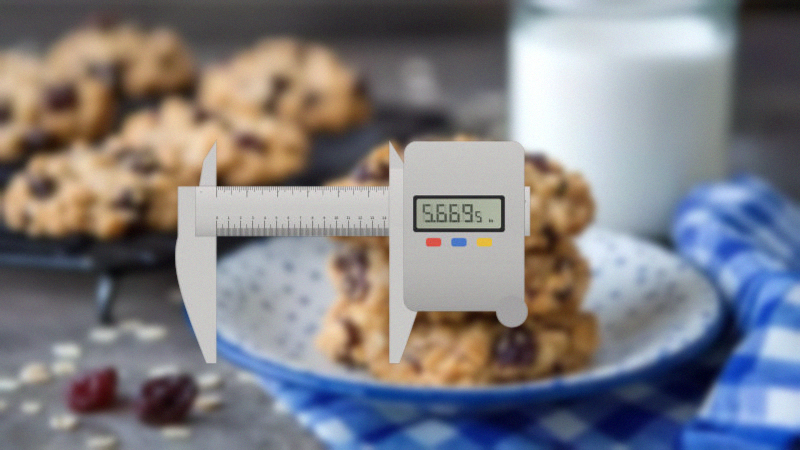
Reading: 5.6695 in
